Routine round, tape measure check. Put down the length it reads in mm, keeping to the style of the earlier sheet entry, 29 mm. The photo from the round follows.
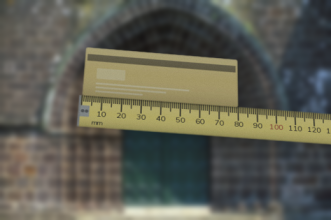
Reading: 80 mm
